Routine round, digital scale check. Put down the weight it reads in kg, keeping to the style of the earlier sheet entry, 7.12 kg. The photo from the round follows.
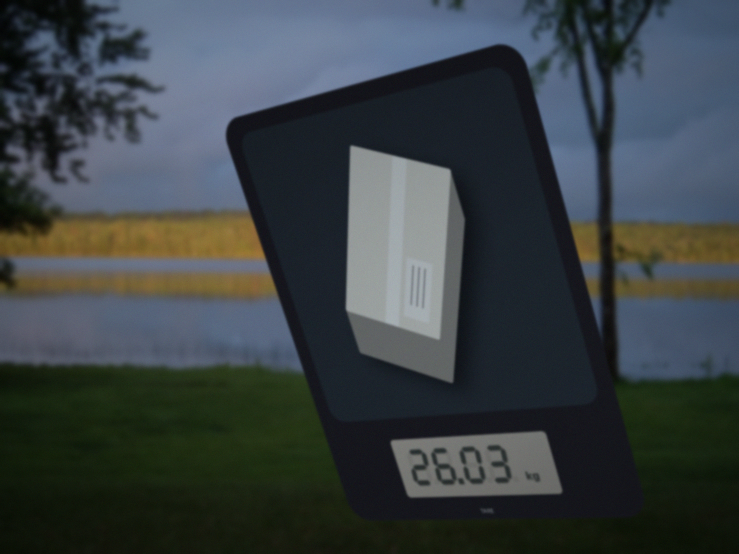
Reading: 26.03 kg
